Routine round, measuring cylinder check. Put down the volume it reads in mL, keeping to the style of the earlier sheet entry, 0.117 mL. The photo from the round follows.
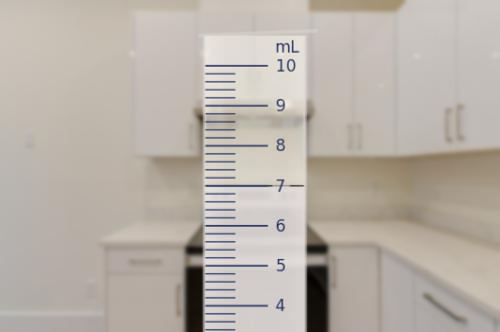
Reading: 7 mL
